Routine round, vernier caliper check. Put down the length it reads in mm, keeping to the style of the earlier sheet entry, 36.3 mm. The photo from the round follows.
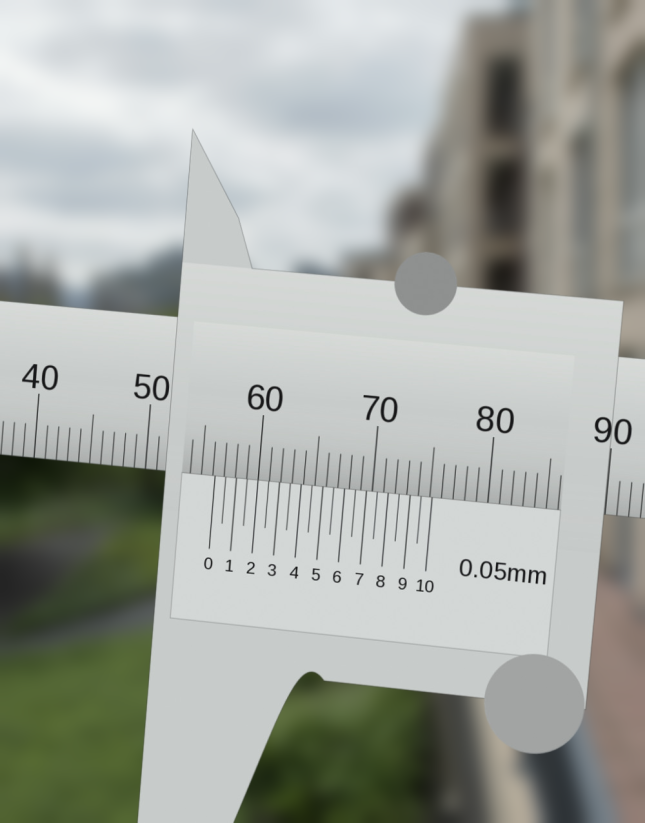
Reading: 56.2 mm
